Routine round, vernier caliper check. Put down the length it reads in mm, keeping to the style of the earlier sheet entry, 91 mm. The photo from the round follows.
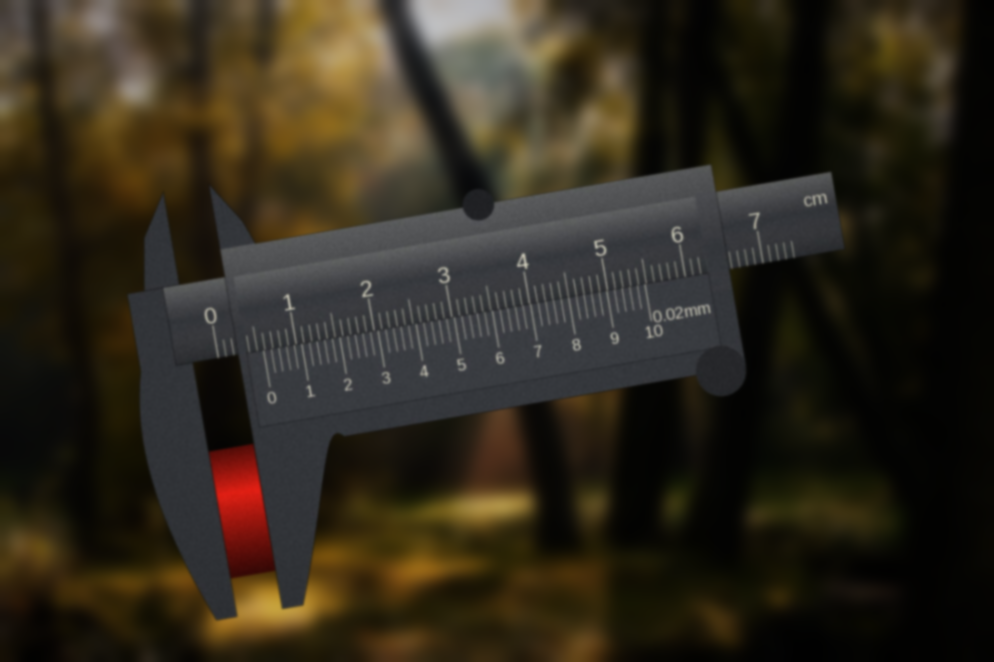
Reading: 5.8 mm
